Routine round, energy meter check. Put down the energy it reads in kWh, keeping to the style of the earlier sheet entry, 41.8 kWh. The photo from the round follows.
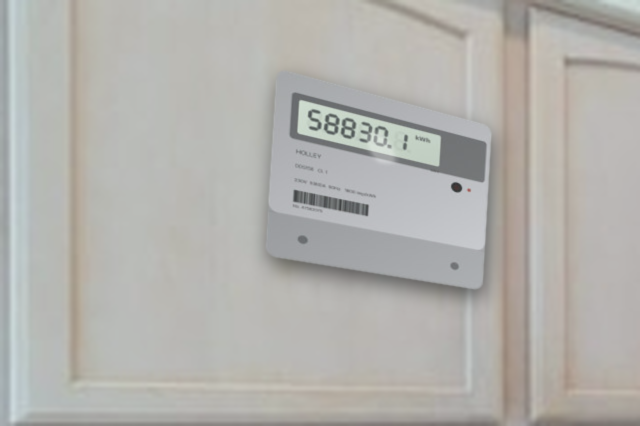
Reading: 58830.1 kWh
